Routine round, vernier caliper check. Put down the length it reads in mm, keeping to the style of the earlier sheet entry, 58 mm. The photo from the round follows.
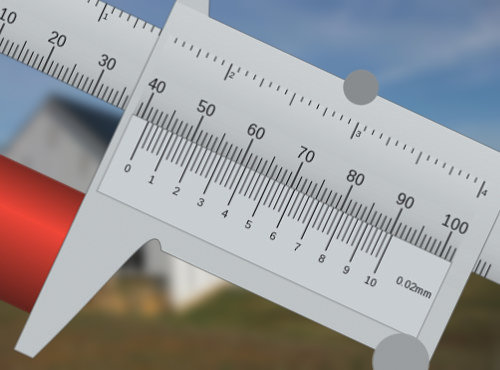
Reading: 41.4 mm
